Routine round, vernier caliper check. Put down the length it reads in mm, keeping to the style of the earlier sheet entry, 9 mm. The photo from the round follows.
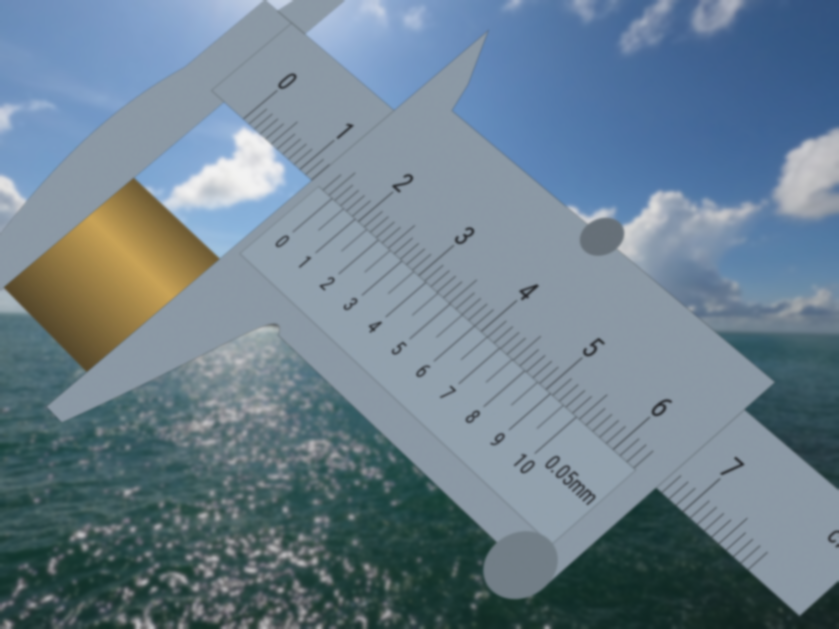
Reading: 15.6 mm
